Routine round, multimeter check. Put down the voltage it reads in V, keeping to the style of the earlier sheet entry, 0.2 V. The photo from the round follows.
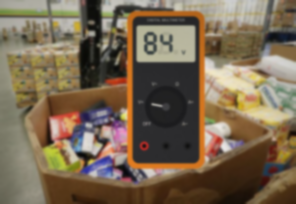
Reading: 84 V
